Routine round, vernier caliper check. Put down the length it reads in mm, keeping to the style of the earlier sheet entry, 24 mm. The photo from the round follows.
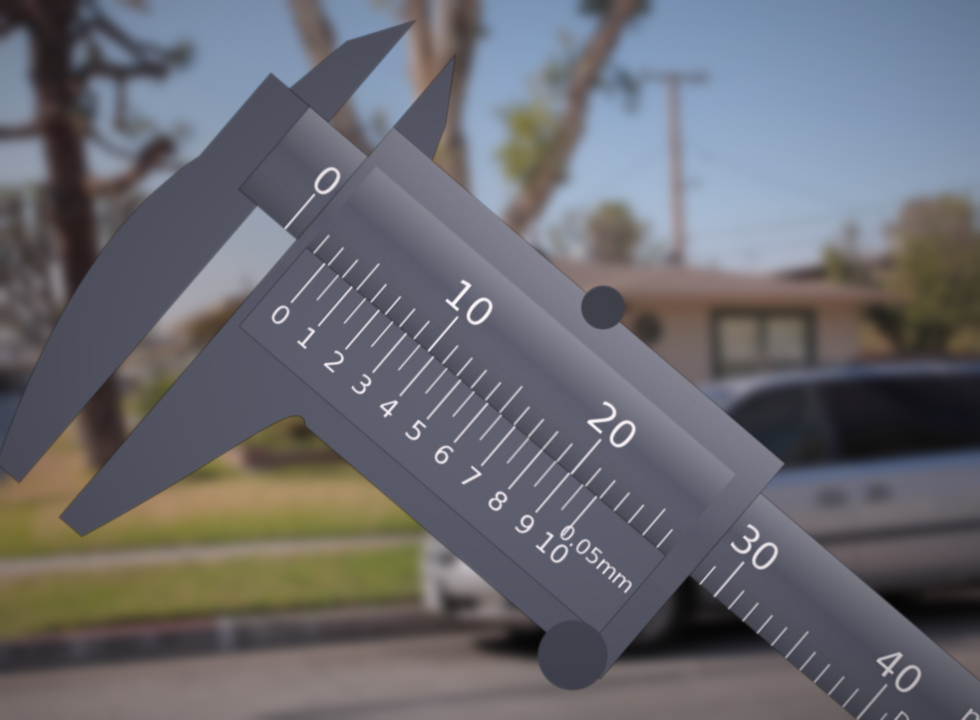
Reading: 2.8 mm
